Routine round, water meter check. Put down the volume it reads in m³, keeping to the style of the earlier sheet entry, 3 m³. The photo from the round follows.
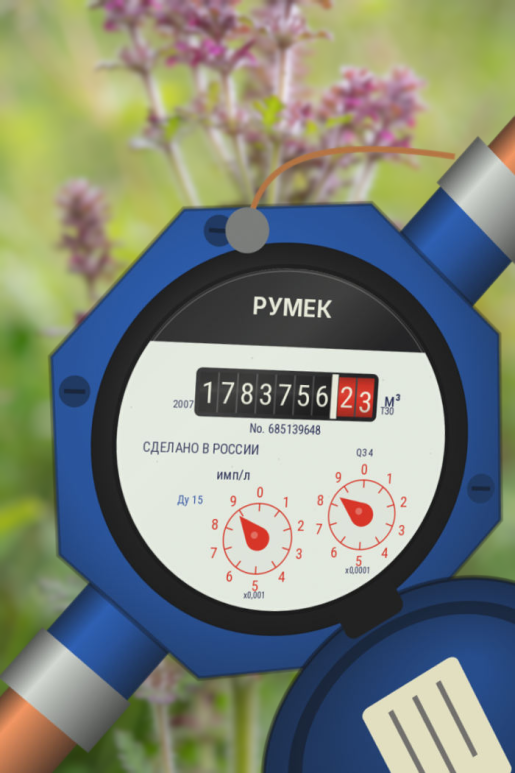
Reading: 1783756.2288 m³
